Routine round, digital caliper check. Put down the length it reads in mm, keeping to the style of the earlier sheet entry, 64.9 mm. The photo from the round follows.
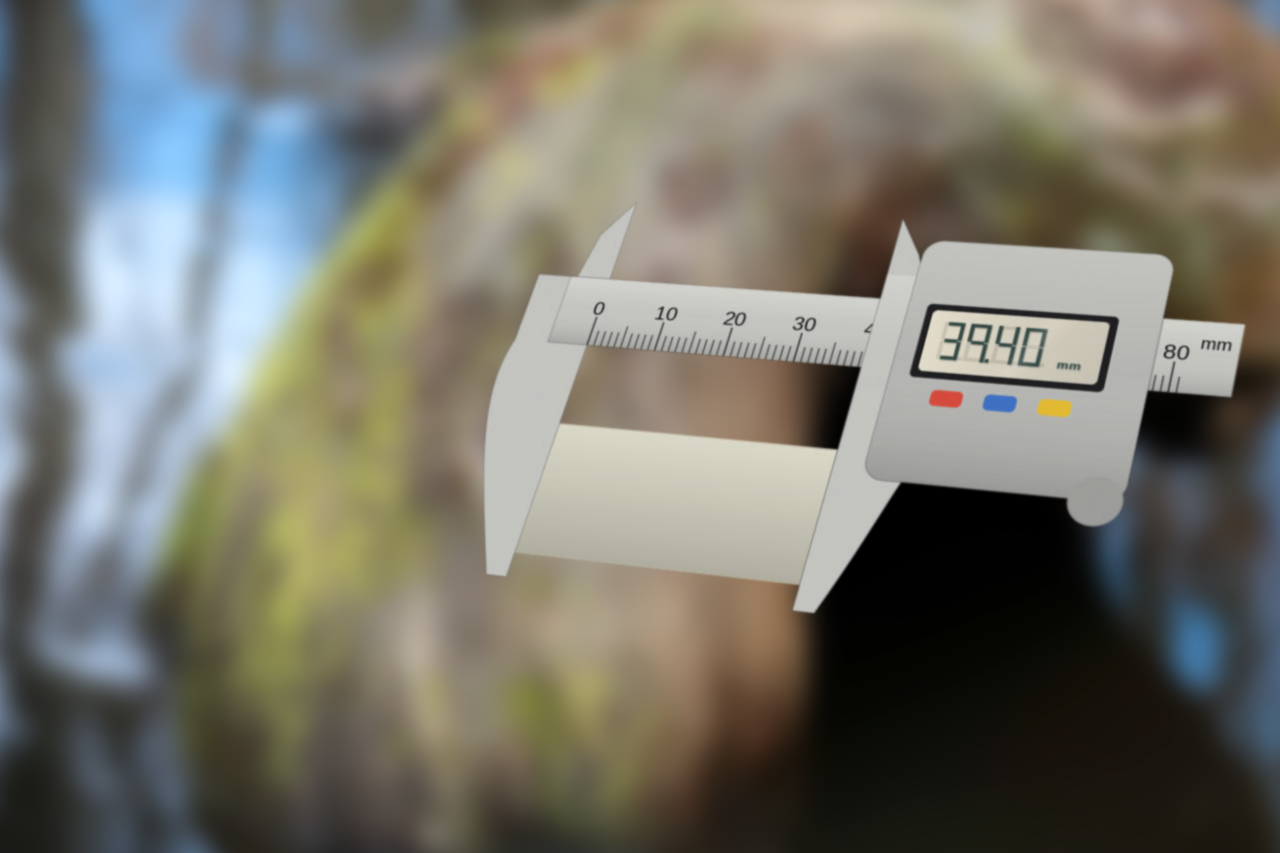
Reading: 39.40 mm
